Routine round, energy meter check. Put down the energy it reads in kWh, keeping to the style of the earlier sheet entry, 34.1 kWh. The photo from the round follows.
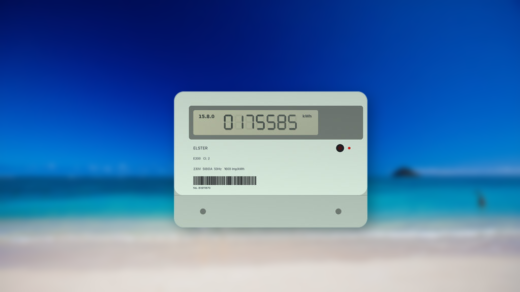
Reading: 175585 kWh
